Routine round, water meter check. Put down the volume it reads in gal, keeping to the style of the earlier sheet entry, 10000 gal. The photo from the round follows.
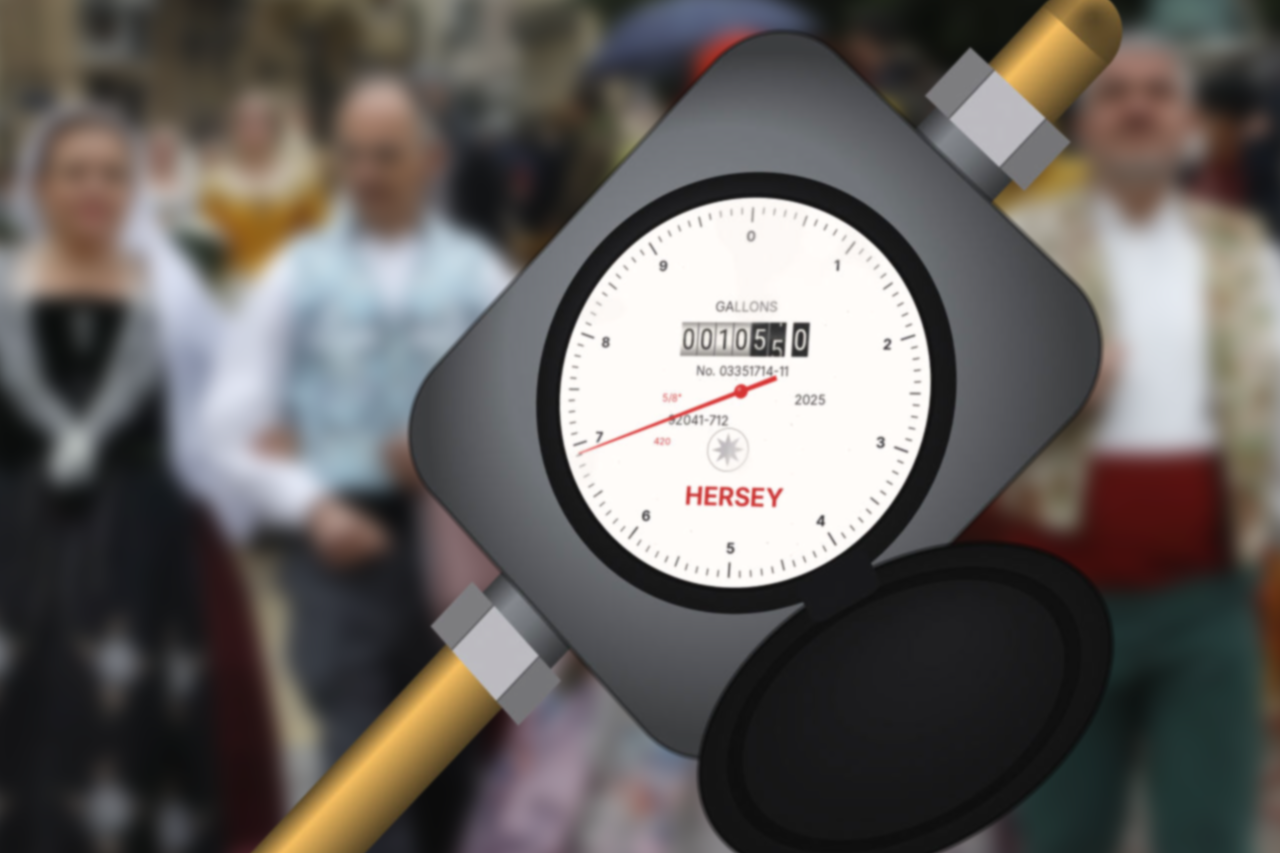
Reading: 10546.9 gal
